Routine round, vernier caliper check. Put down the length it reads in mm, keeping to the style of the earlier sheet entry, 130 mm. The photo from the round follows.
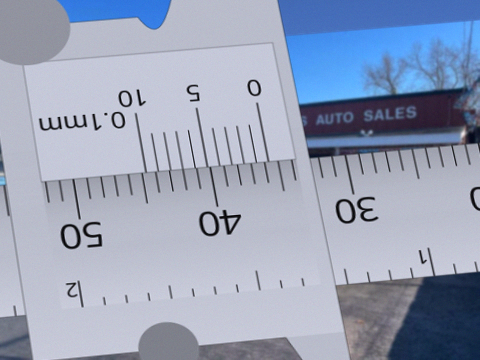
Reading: 35.7 mm
